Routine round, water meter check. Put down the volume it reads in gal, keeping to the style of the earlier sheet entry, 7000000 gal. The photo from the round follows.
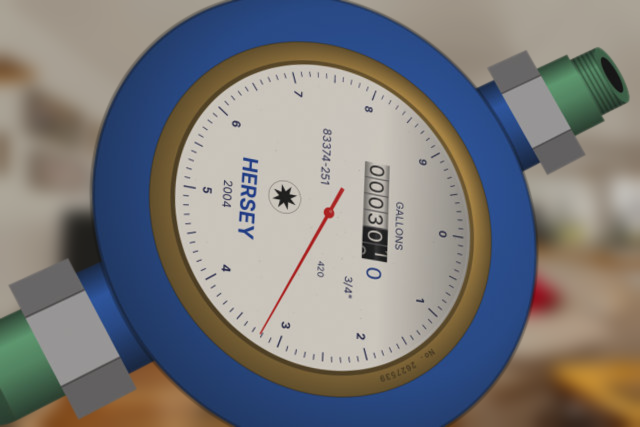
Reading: 3013.2 gal
